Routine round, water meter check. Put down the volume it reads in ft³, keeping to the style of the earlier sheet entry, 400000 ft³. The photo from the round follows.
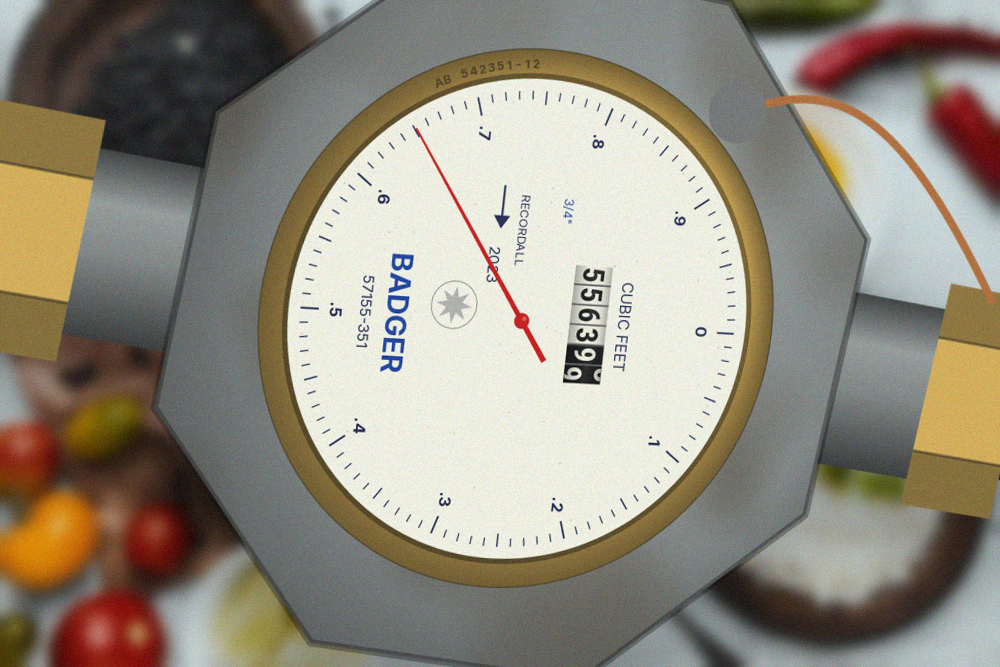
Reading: 556398.65 ft³
